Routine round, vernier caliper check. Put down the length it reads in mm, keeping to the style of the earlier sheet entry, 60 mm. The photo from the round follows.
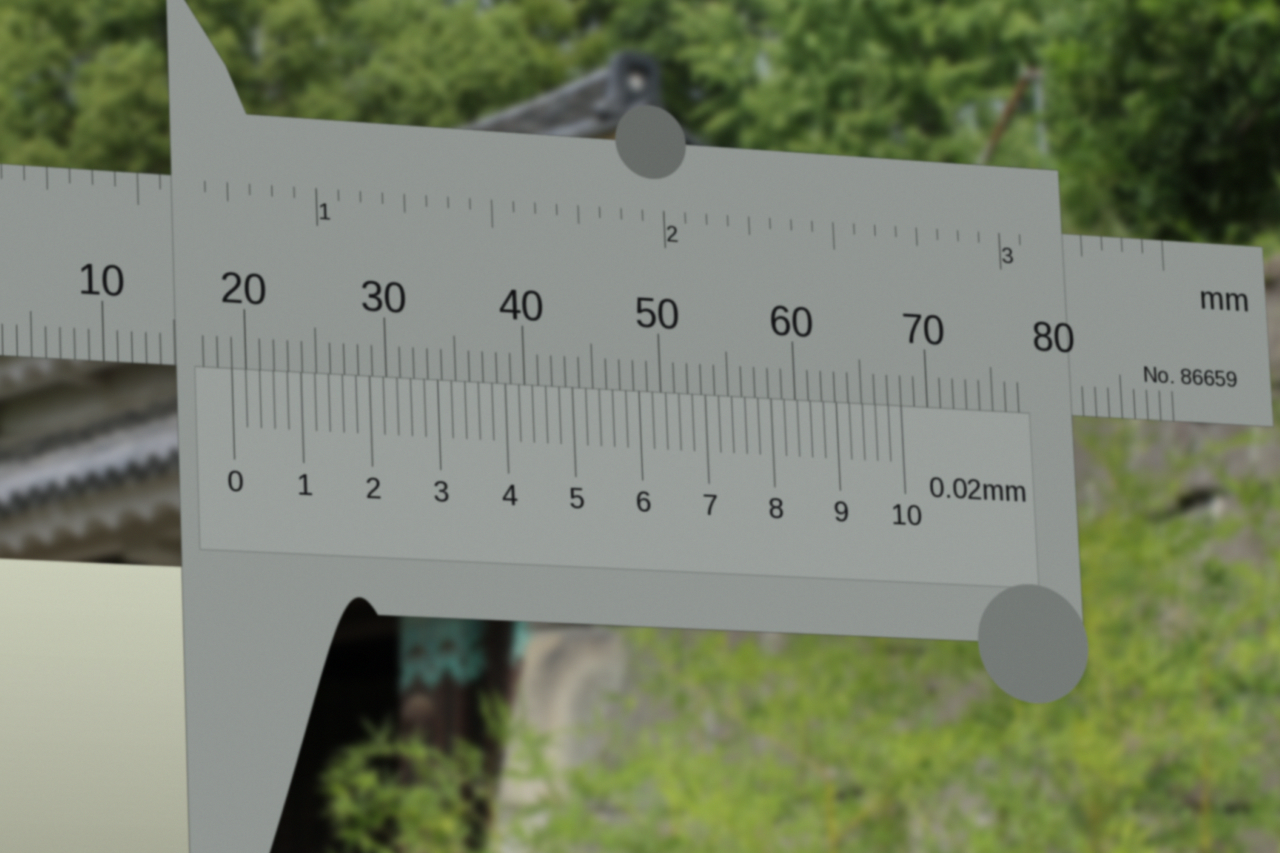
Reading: 19.0 mm
